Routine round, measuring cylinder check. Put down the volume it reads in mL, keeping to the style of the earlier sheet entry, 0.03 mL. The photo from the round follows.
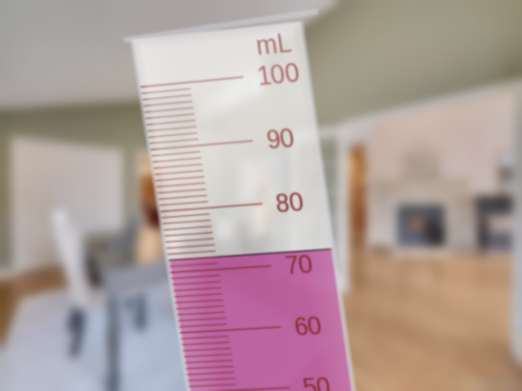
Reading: 72 mL
